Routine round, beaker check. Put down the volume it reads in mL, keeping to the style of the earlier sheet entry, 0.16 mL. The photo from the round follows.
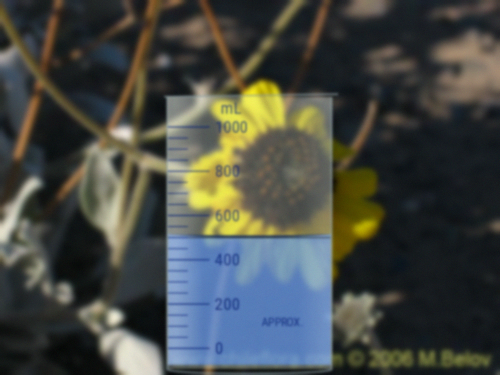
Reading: 500 mL
